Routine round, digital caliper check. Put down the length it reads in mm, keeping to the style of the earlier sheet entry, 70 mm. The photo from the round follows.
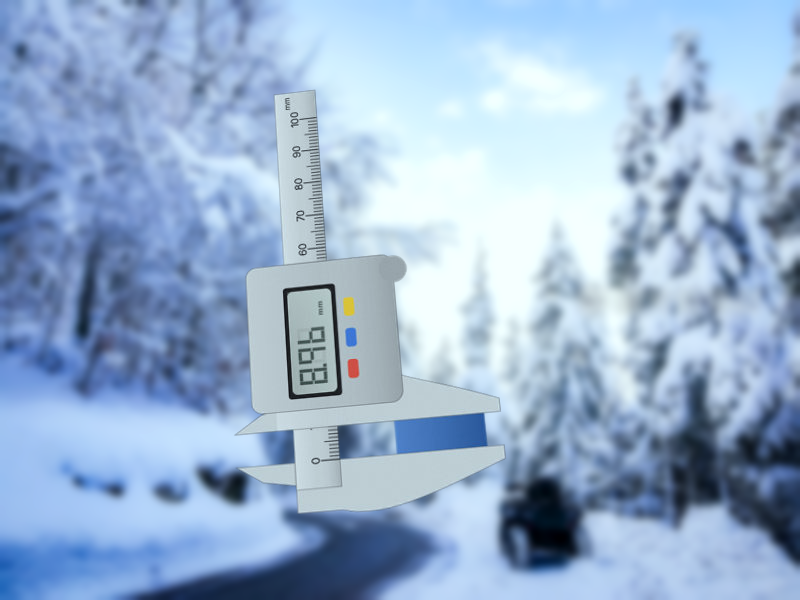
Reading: 8.96 mm
